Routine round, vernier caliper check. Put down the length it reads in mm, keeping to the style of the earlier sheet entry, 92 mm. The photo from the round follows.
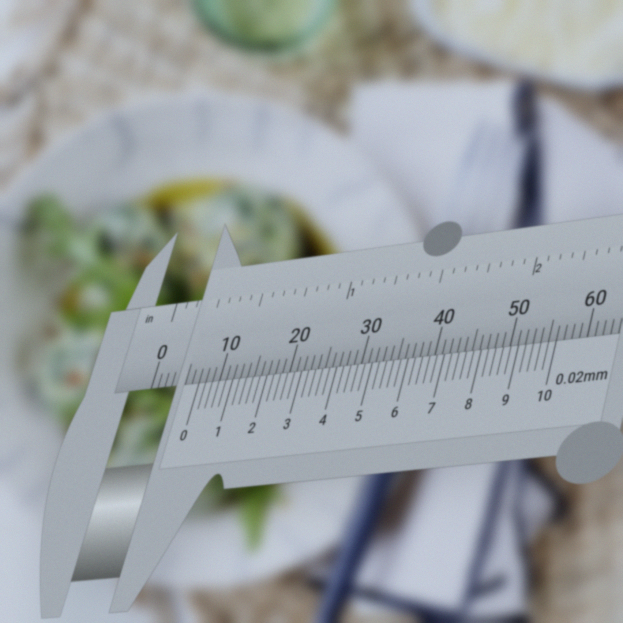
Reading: 7.0 mm
